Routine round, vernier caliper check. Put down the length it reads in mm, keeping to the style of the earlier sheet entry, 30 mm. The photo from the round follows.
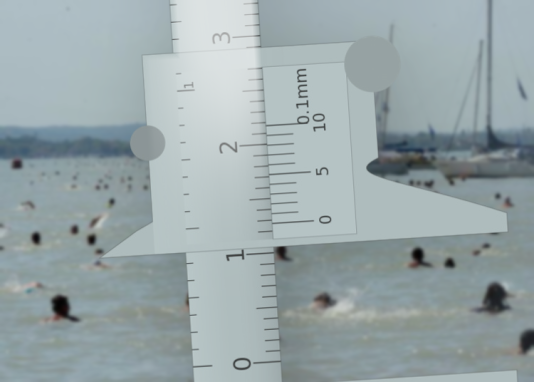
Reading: 12.7 mm
